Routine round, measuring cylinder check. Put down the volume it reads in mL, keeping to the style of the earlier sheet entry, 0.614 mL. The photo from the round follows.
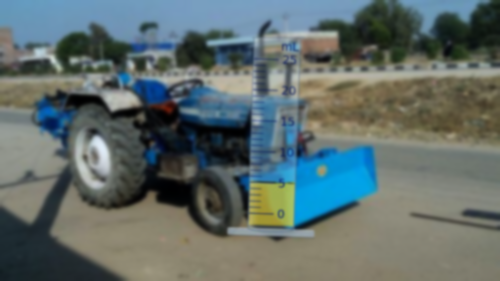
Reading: 5 mL
